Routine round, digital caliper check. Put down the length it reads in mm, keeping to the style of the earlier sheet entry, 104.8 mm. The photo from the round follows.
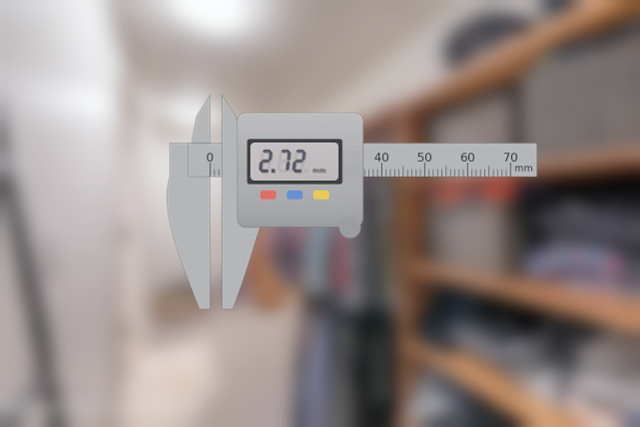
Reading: 2.72 mm
